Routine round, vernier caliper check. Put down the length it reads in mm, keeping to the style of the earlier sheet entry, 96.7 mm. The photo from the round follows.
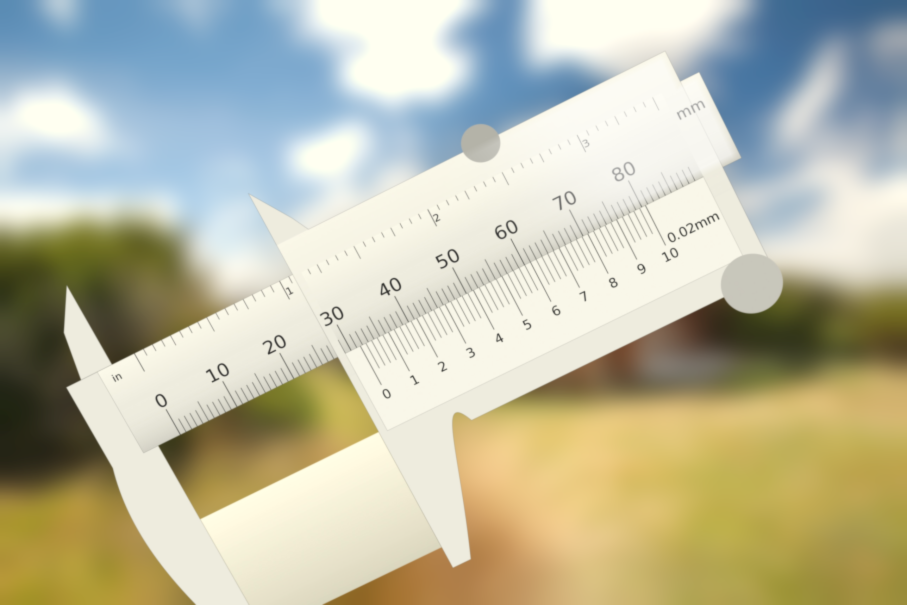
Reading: 31.6 mm
